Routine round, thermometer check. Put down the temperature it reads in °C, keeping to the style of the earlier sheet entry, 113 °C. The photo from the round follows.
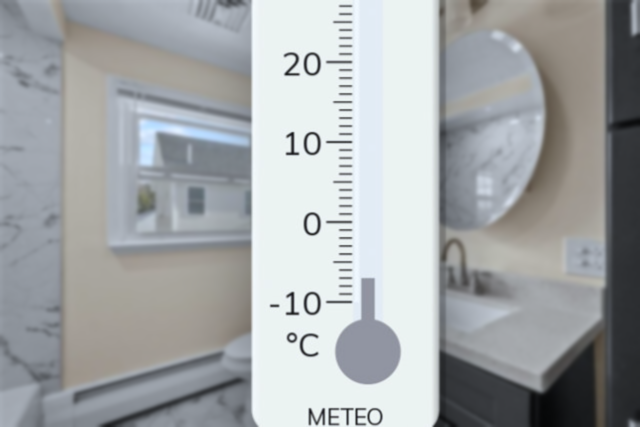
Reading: -7 °C
